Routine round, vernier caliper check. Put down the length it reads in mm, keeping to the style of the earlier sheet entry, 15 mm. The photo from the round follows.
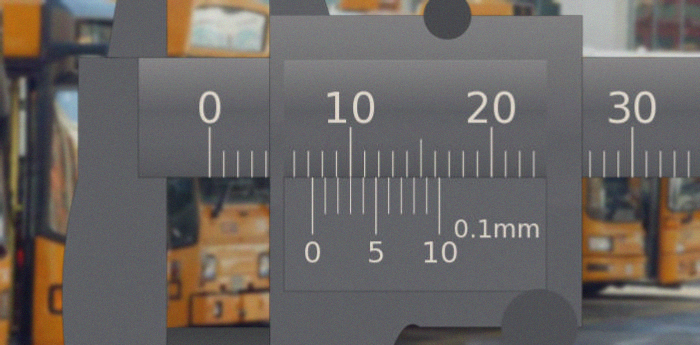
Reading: 7.3 mm
